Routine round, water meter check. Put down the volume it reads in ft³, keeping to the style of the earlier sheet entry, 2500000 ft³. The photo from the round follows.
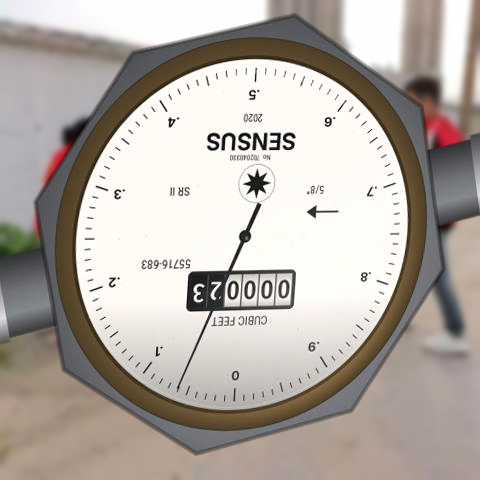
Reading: 23.06 ft³
